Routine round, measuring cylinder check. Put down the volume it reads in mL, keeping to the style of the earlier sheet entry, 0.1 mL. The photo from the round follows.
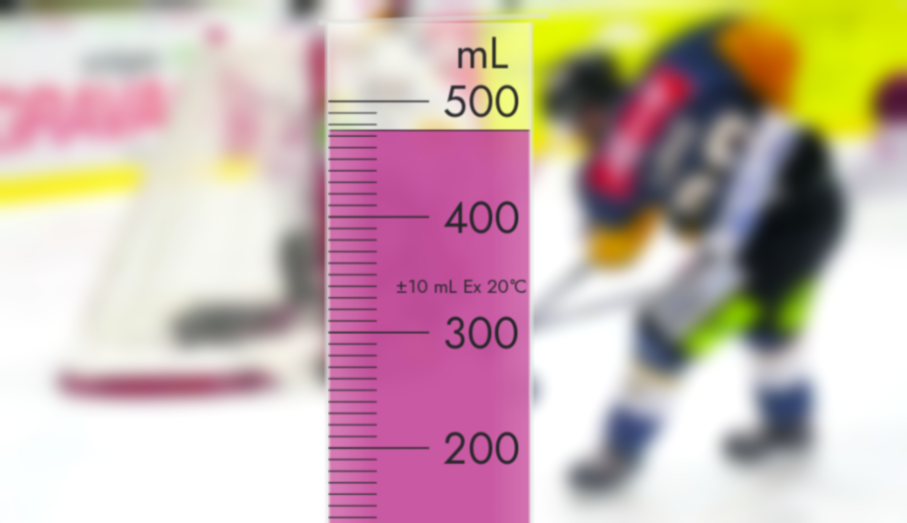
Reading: 475 mL
